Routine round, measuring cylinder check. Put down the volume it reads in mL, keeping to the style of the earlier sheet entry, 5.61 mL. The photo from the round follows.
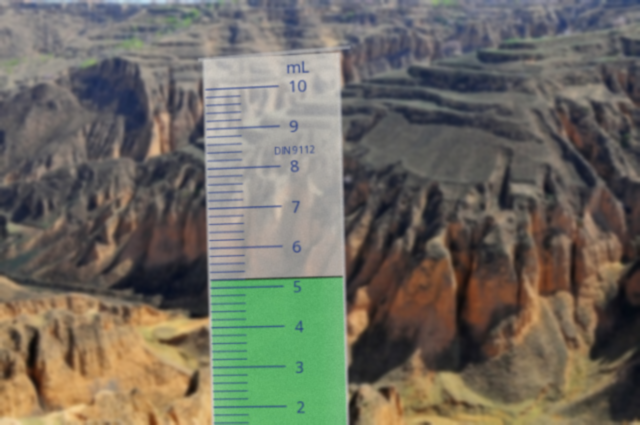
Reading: 5.2 mL
